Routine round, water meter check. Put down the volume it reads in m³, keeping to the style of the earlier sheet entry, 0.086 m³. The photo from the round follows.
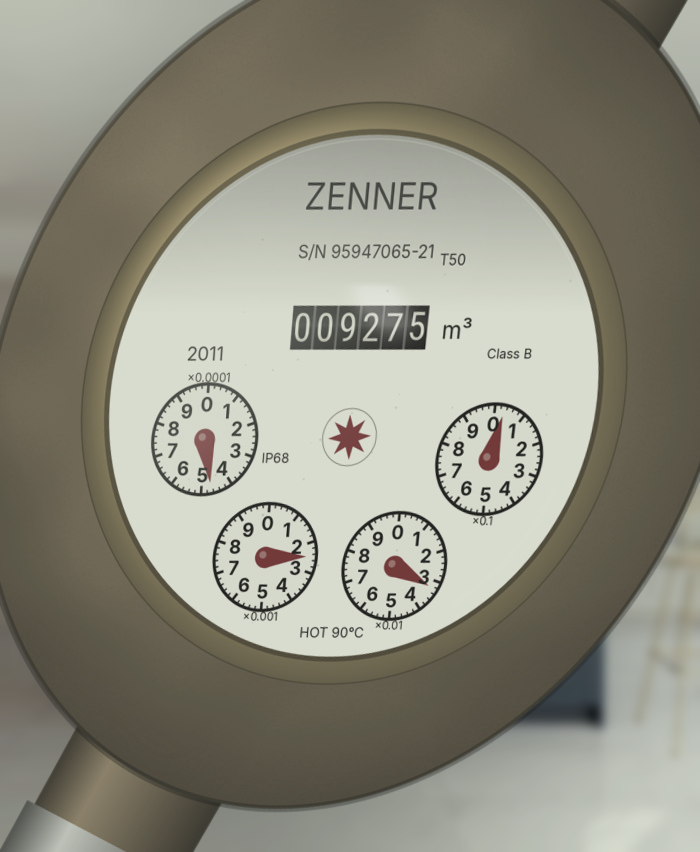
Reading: 9275.0324 m³
